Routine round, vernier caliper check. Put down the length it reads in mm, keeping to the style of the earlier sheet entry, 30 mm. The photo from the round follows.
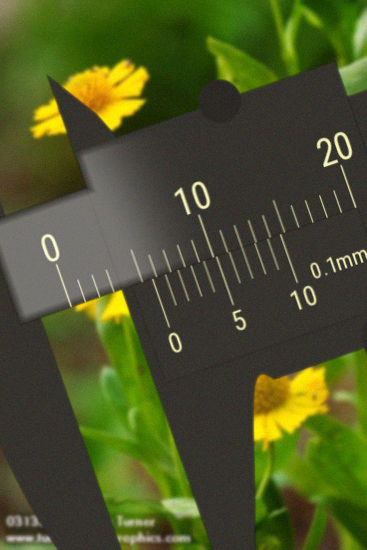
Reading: 5.7 mm
